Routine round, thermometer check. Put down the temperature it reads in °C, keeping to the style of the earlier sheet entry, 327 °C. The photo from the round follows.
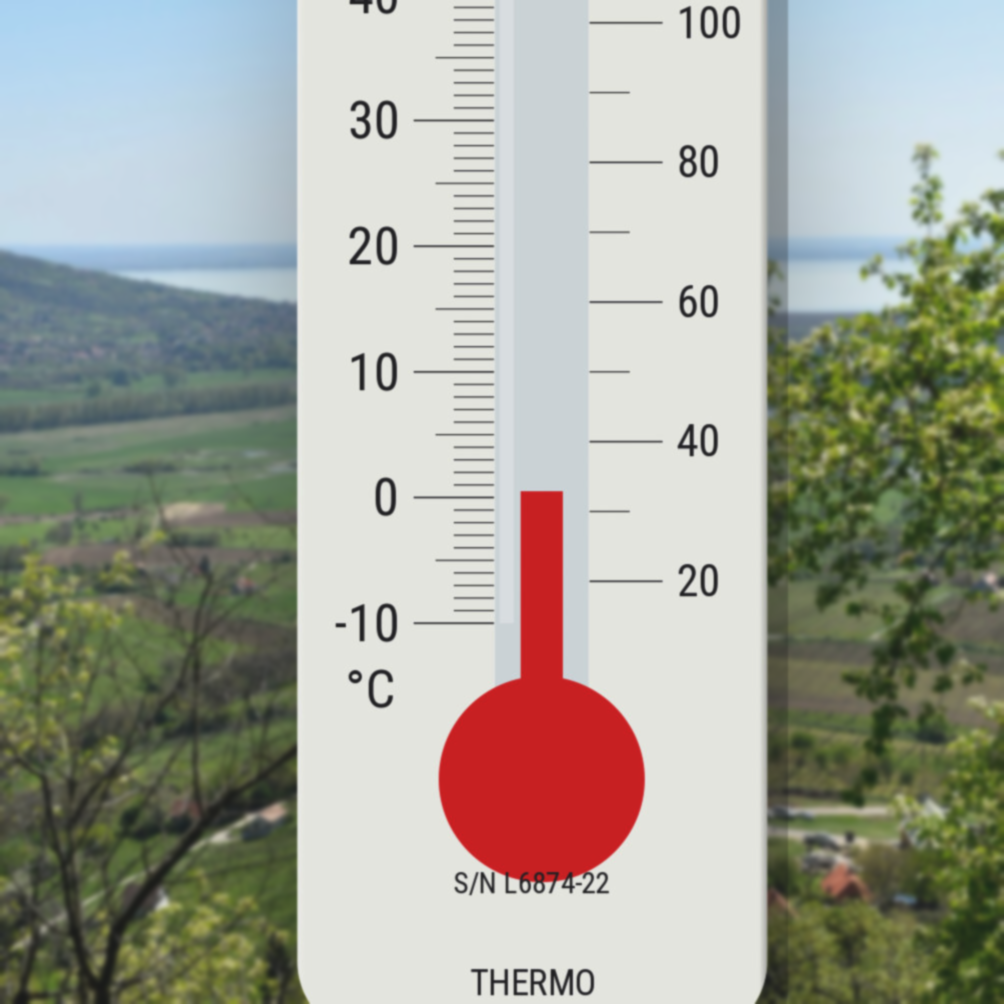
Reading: 0.5 °C
